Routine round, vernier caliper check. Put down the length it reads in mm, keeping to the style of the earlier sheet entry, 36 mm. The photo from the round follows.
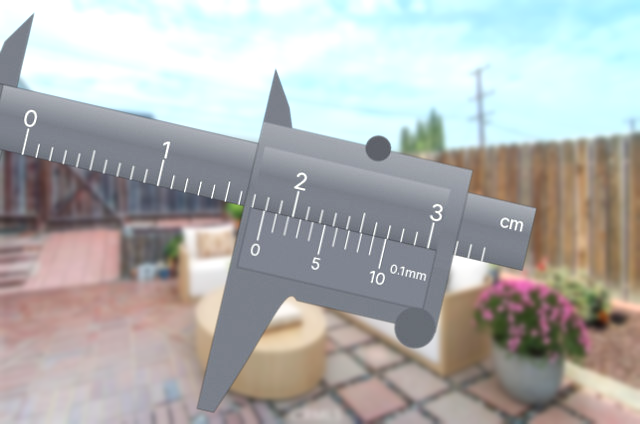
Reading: 17.9 mm
